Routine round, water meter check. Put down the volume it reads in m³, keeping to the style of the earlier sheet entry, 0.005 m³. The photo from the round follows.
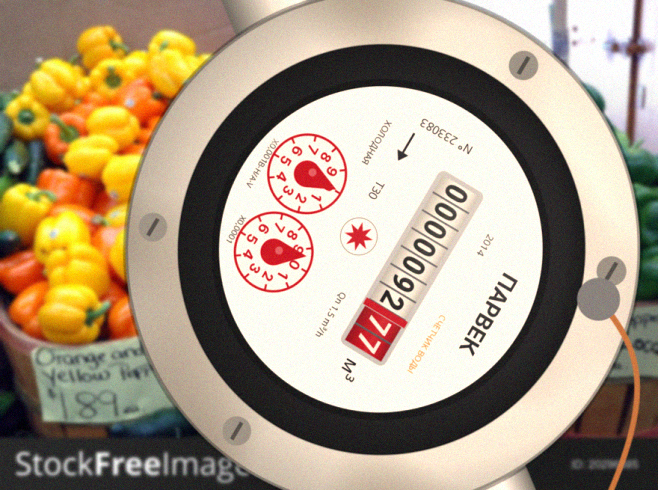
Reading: 92.7699 m³
